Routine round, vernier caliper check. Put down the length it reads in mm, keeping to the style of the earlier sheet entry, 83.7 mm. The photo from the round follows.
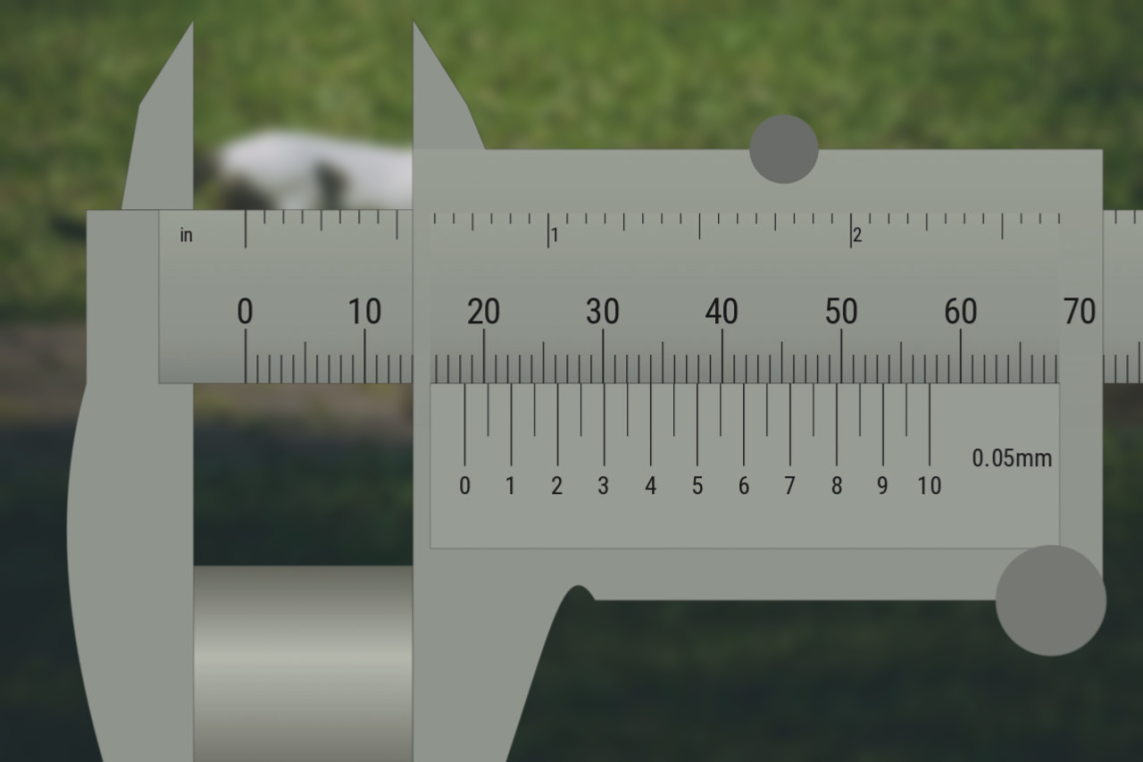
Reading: 18.4 mm
